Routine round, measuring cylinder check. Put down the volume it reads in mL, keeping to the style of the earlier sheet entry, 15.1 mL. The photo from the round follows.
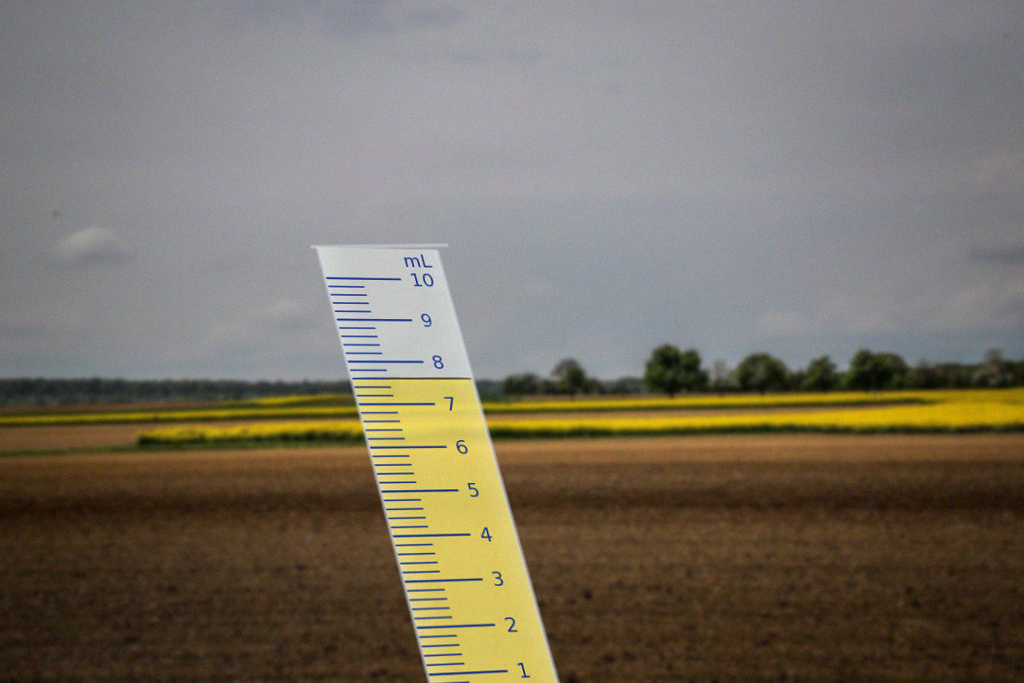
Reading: 7.6 mL
